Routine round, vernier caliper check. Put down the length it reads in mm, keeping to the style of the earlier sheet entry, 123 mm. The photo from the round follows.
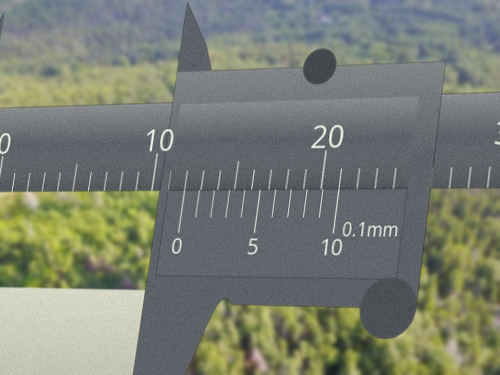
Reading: 12.0 mm
